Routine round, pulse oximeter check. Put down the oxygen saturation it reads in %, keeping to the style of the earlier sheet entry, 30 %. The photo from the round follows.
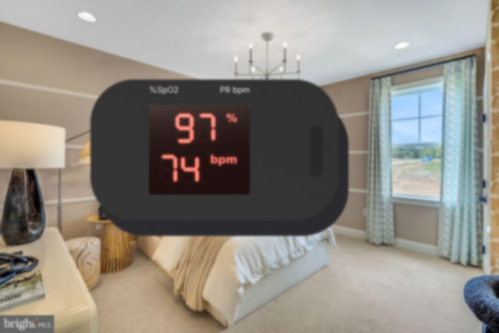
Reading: 97 %
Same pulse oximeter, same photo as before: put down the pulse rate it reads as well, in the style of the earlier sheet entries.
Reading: 74 bpm
